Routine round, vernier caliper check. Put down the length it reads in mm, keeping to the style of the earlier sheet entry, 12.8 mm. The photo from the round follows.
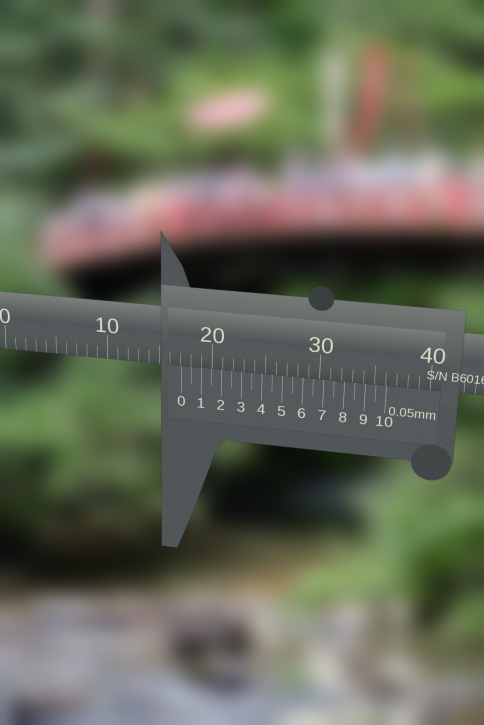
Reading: 17.1 mm
